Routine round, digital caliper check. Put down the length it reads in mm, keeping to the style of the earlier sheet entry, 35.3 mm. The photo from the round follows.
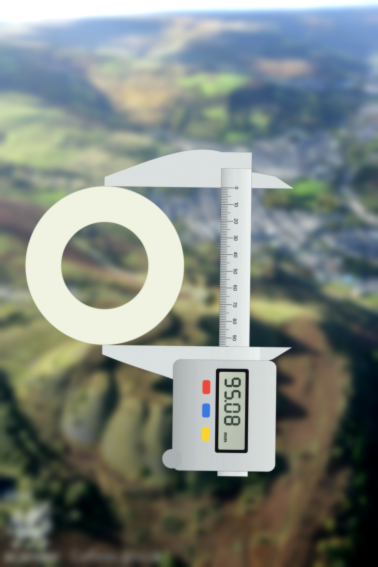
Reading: 95.08 mm
